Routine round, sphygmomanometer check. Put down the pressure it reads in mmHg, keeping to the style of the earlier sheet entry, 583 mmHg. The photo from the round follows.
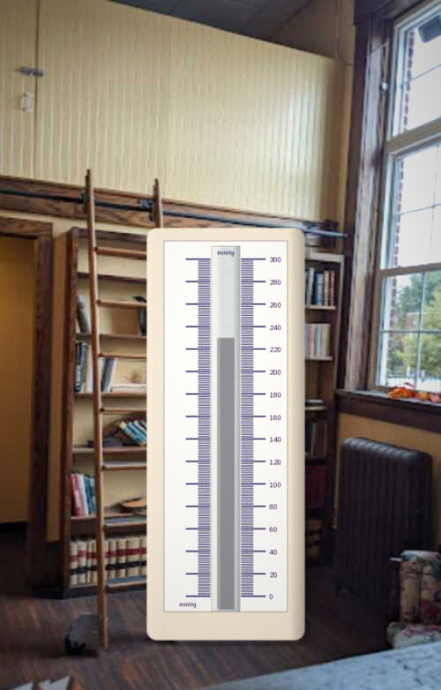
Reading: 230 mmHg
